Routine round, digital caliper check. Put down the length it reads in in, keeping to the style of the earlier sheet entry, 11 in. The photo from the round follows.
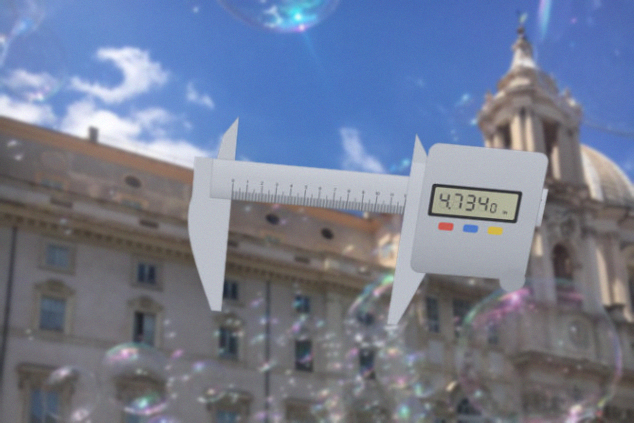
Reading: 4.7340 in
